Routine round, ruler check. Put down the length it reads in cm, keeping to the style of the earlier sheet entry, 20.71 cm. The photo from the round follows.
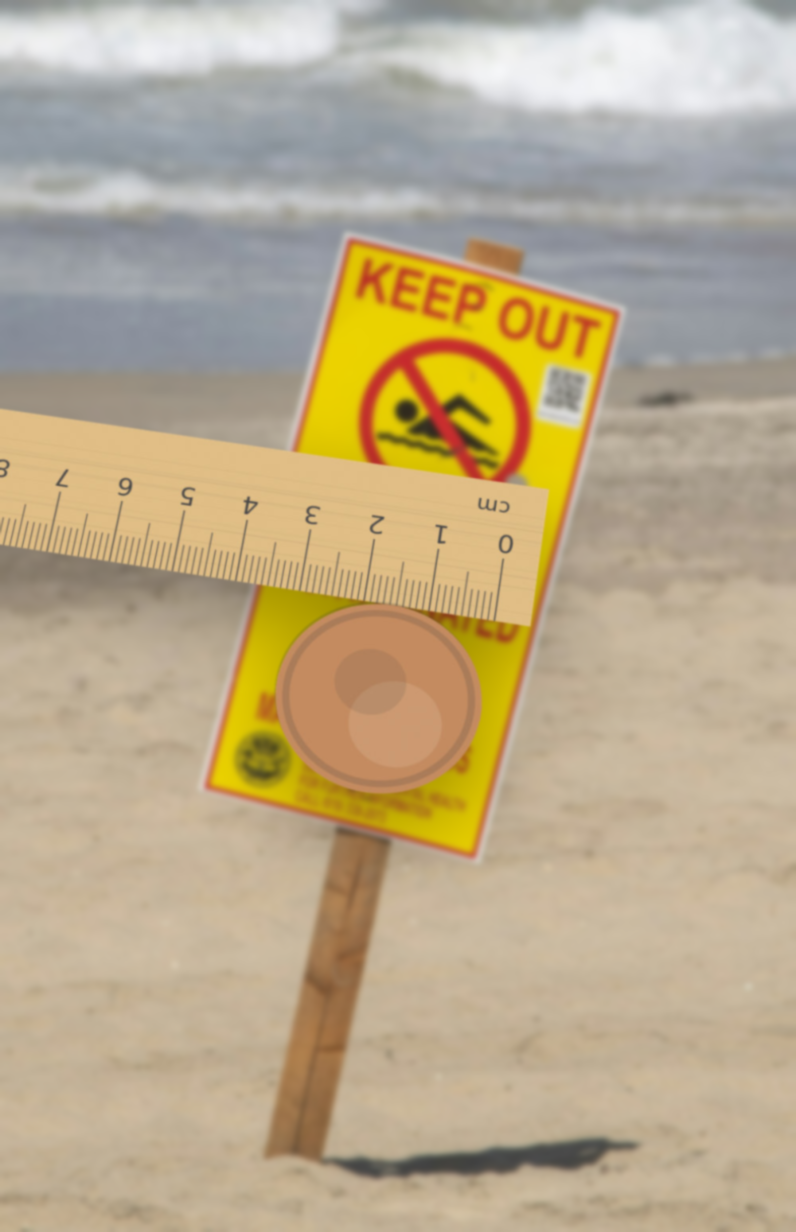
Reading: 3.1 cm
